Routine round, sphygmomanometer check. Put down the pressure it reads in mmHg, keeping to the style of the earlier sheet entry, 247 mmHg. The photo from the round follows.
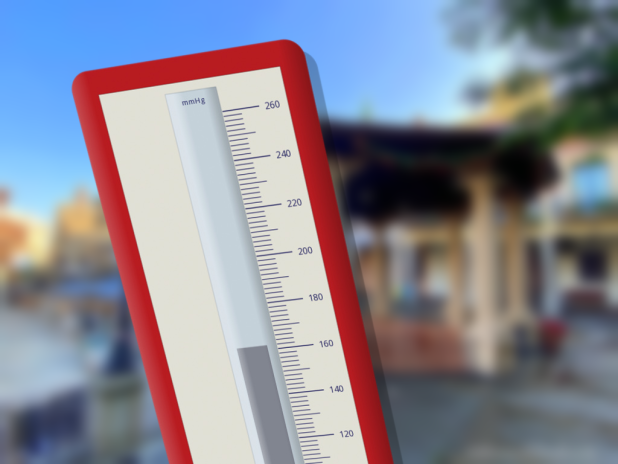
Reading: 162 mmHg
